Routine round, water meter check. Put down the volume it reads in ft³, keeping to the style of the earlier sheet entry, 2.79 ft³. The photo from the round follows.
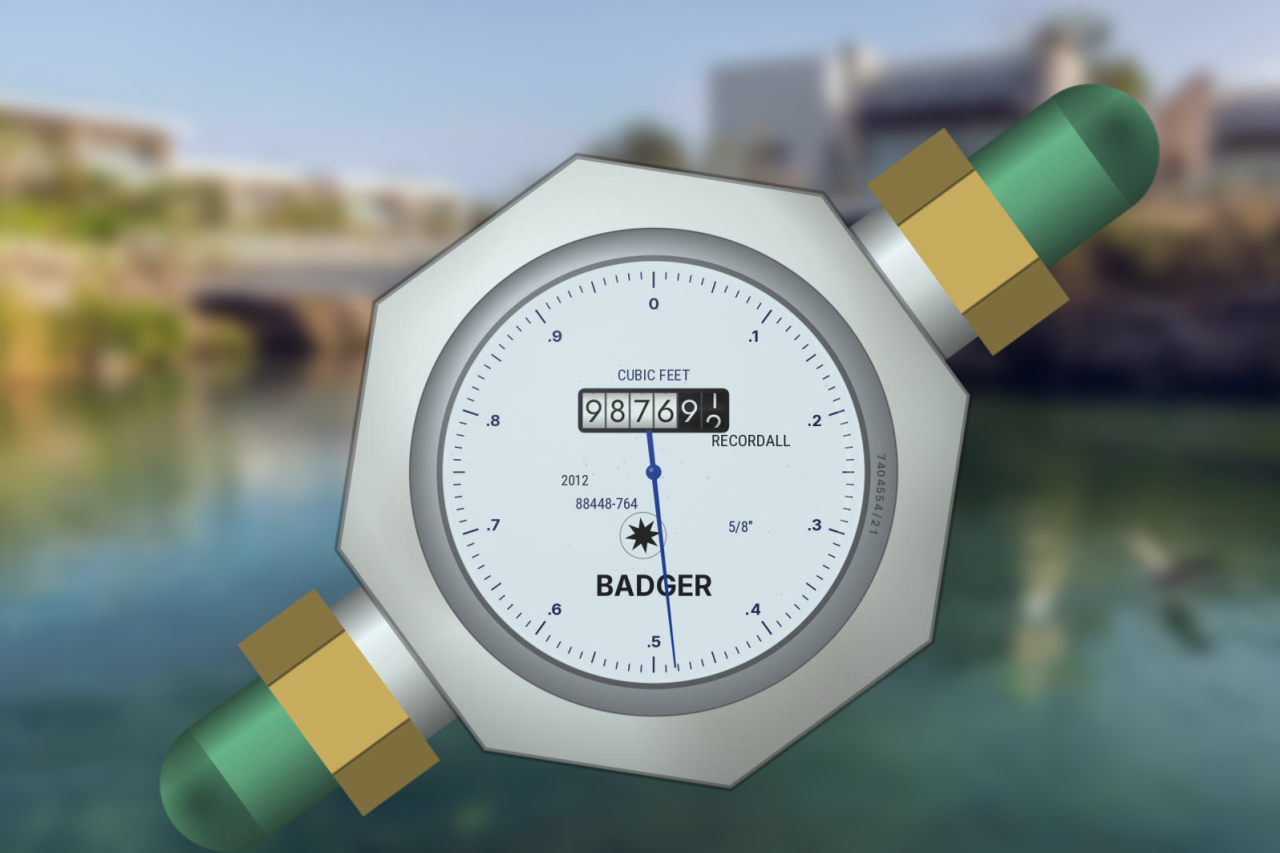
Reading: 987691.48 ft³
